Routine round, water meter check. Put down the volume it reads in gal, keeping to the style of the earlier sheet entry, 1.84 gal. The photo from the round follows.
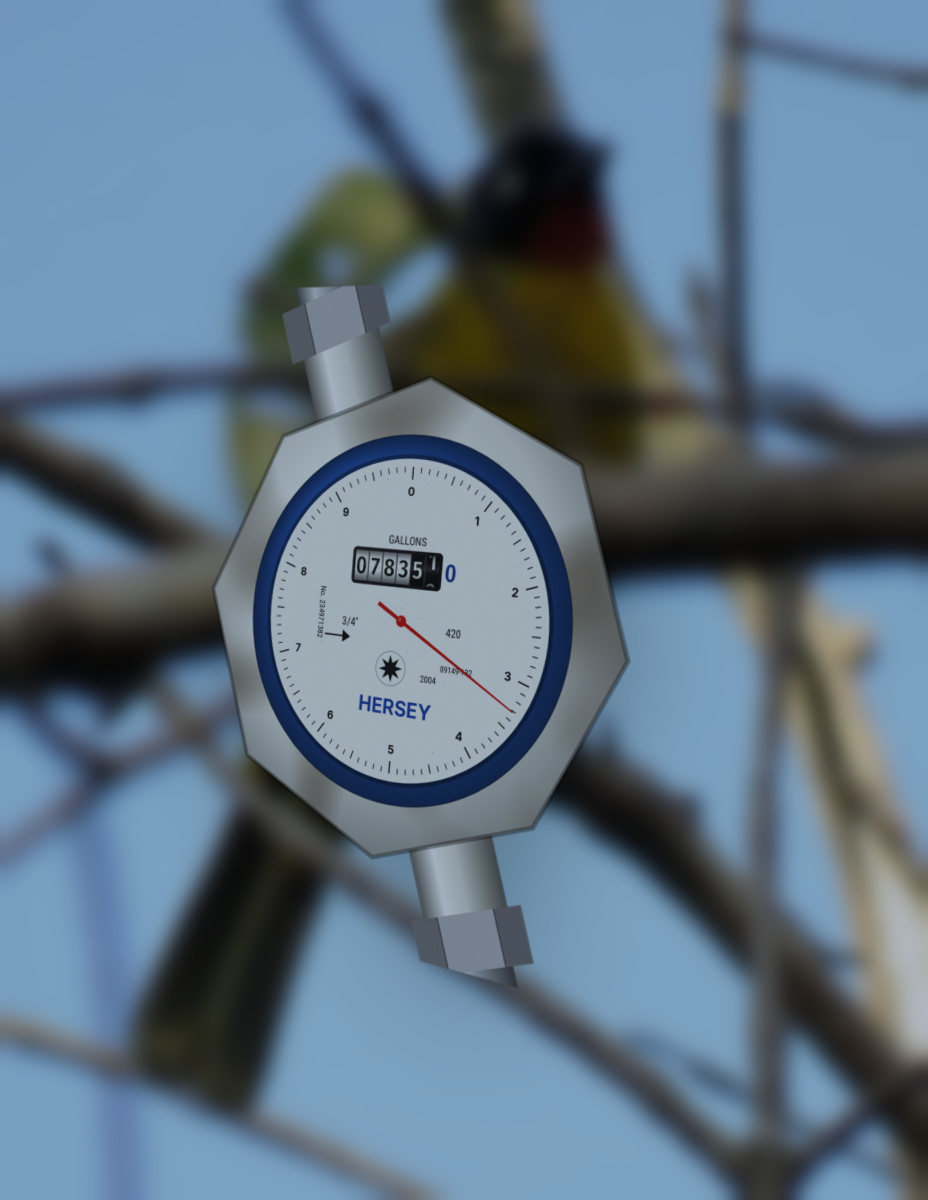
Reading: 783513.3 gal
